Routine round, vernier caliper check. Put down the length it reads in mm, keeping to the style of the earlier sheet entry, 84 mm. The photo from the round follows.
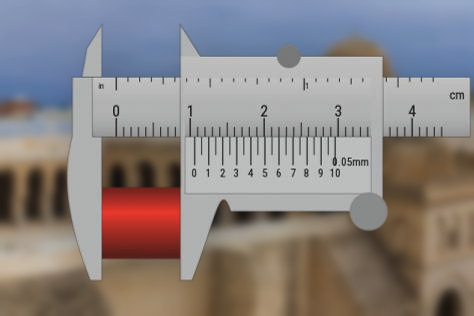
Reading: 10.6 mm
